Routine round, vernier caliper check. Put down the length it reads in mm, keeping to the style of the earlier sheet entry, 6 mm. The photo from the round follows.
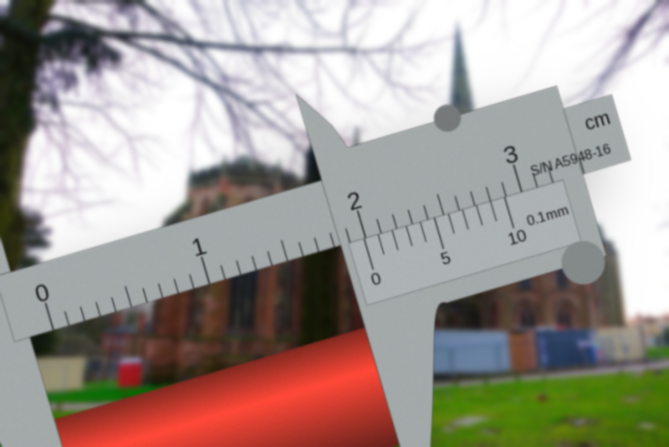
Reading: 19.9 mm
